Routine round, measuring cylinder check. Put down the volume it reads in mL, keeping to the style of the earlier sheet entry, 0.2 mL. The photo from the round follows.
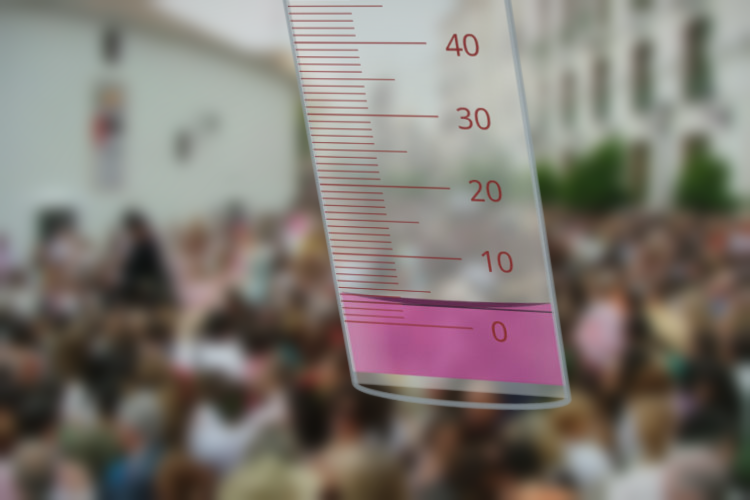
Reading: 3 mL
